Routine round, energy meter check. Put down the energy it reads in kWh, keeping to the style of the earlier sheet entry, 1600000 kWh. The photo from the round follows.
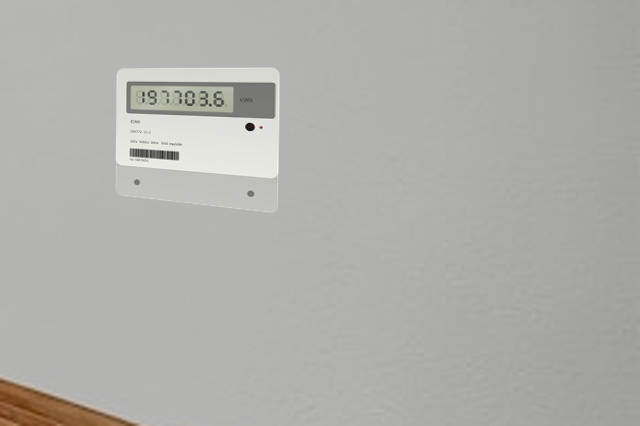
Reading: 197703.6 kWh
